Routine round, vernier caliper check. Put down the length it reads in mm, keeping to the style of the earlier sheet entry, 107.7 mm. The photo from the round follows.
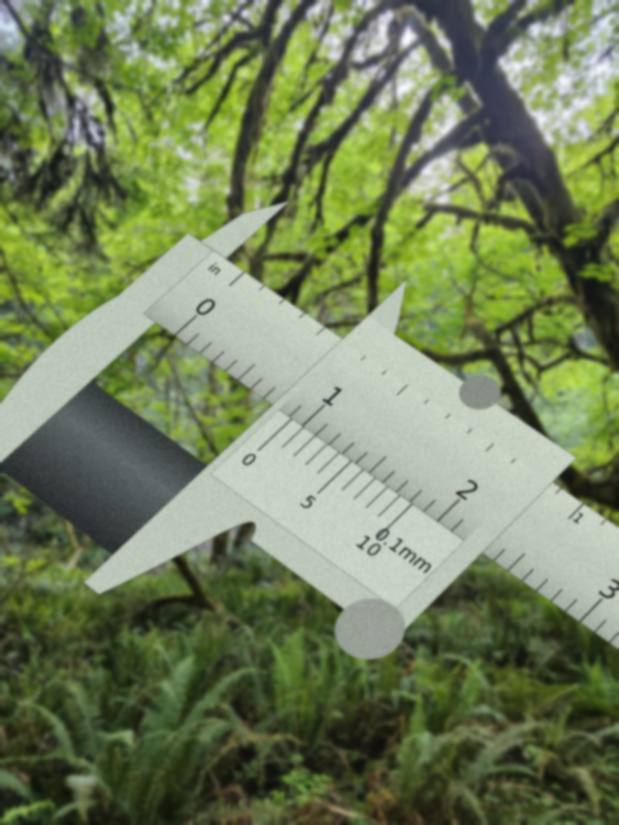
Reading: 9.2 mm
